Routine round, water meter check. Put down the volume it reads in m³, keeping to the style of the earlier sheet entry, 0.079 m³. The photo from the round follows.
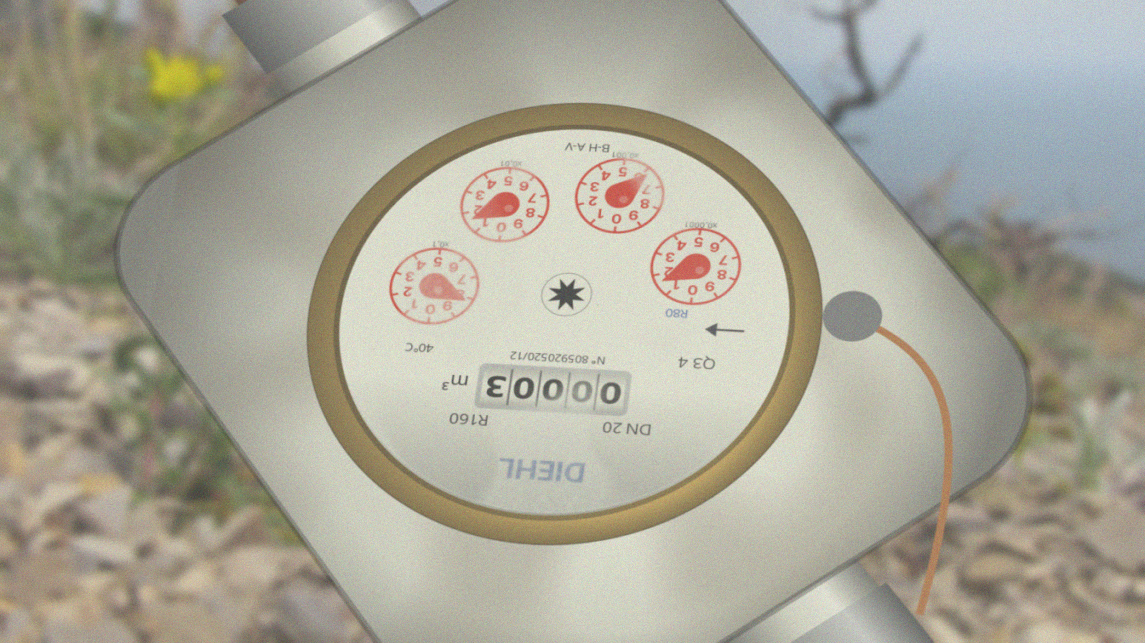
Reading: 3.8161 m³
